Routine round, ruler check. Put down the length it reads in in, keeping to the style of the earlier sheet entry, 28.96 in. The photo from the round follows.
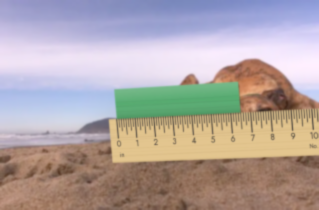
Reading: 6.5 in
